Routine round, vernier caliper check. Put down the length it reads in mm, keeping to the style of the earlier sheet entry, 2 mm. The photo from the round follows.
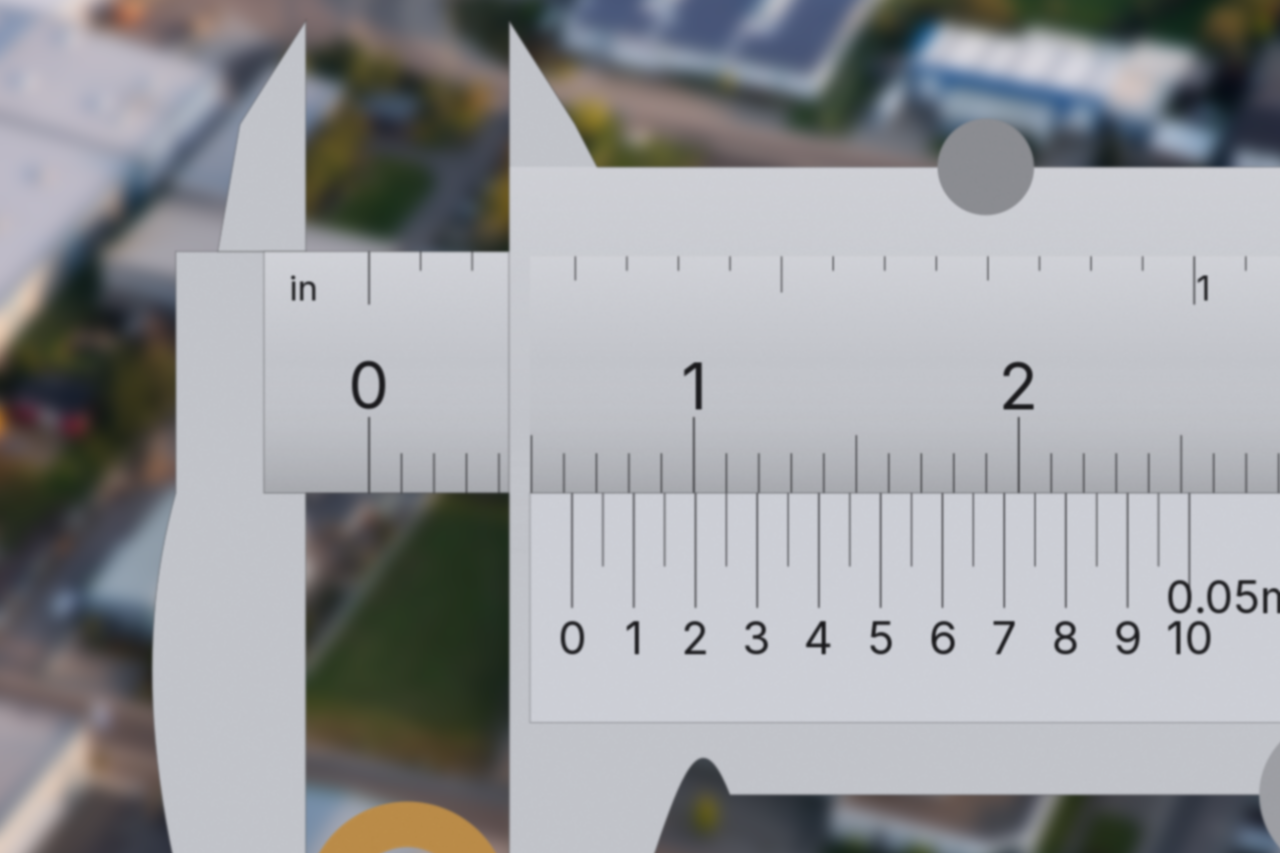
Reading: 6.25 mm
